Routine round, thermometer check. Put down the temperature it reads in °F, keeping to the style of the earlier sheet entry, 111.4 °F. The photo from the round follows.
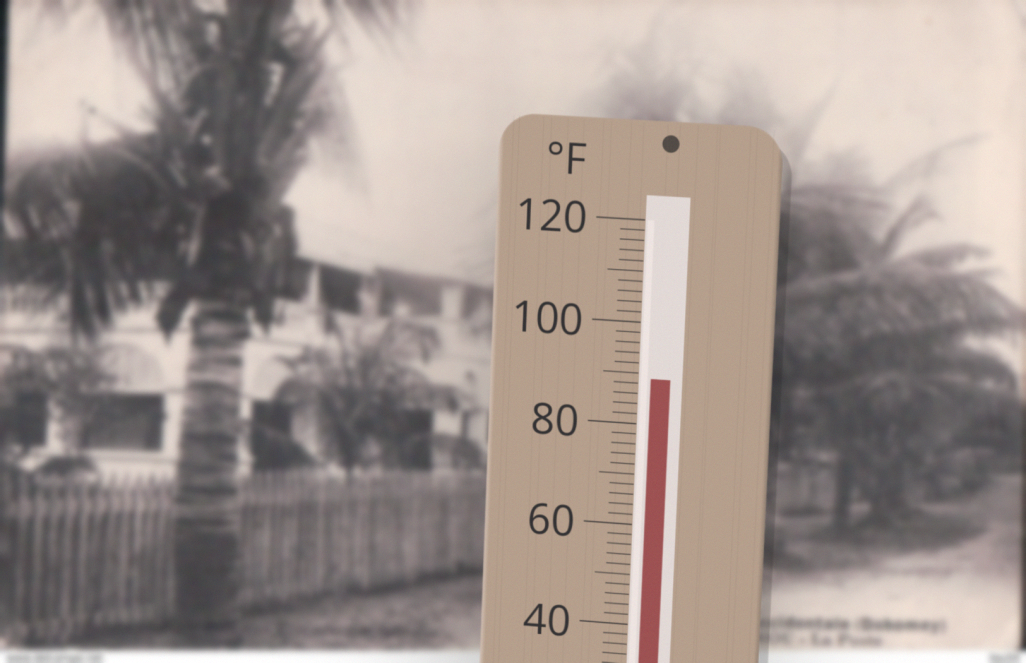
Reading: 89 °F
